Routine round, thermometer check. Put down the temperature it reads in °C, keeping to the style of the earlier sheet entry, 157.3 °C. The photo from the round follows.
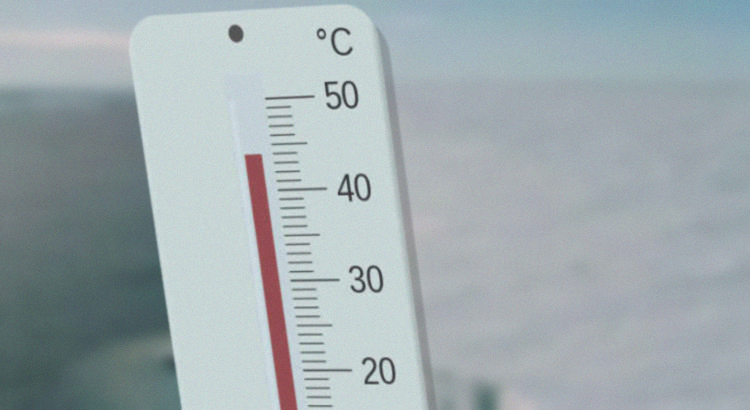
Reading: 44 °C
